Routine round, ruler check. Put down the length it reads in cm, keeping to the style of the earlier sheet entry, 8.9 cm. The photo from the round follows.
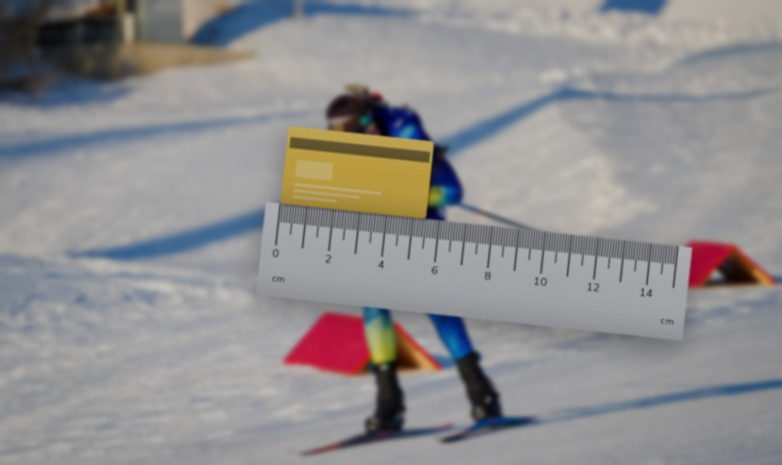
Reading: 5.5 cm
